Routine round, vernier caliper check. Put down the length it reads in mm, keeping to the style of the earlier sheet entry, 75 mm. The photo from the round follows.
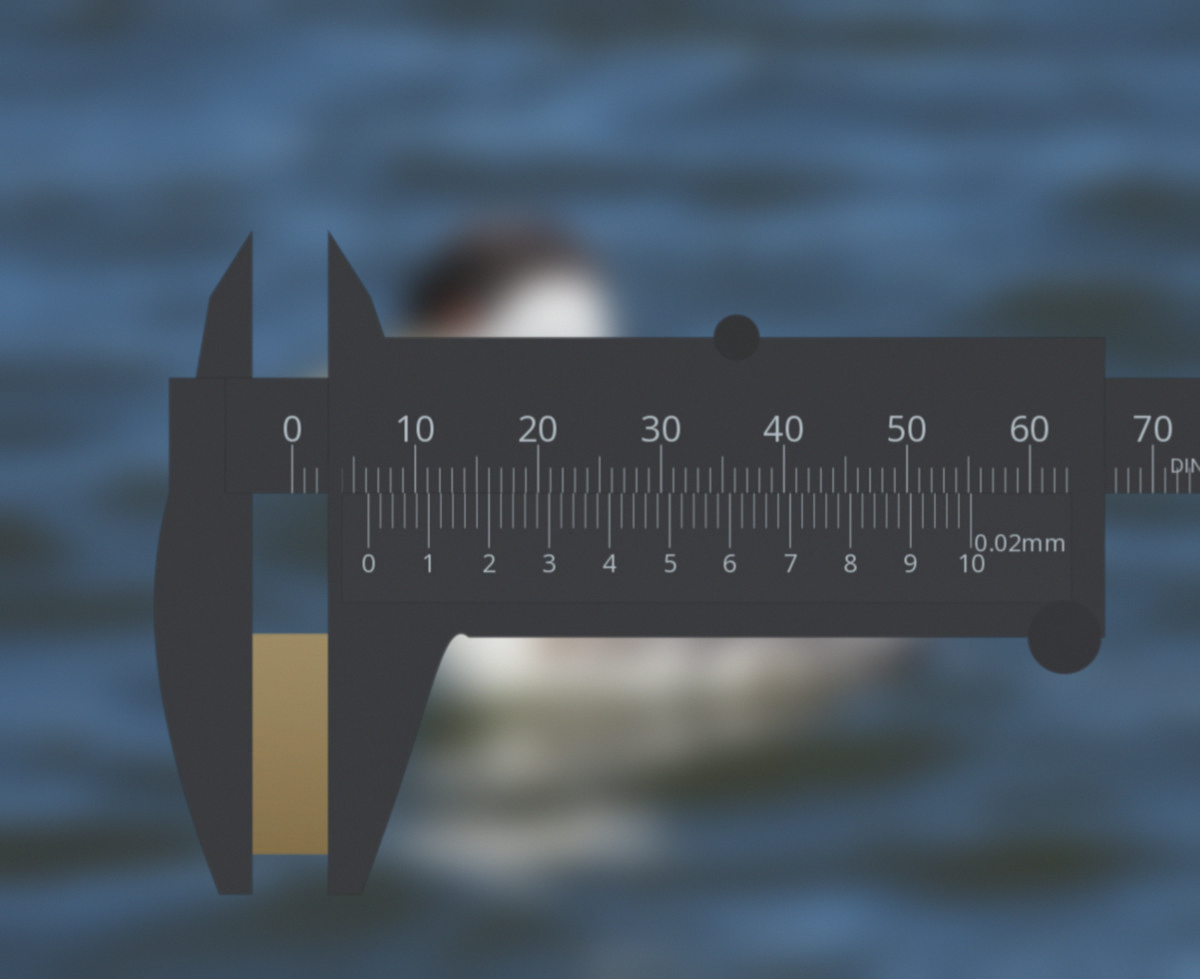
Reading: 6.2 mm
